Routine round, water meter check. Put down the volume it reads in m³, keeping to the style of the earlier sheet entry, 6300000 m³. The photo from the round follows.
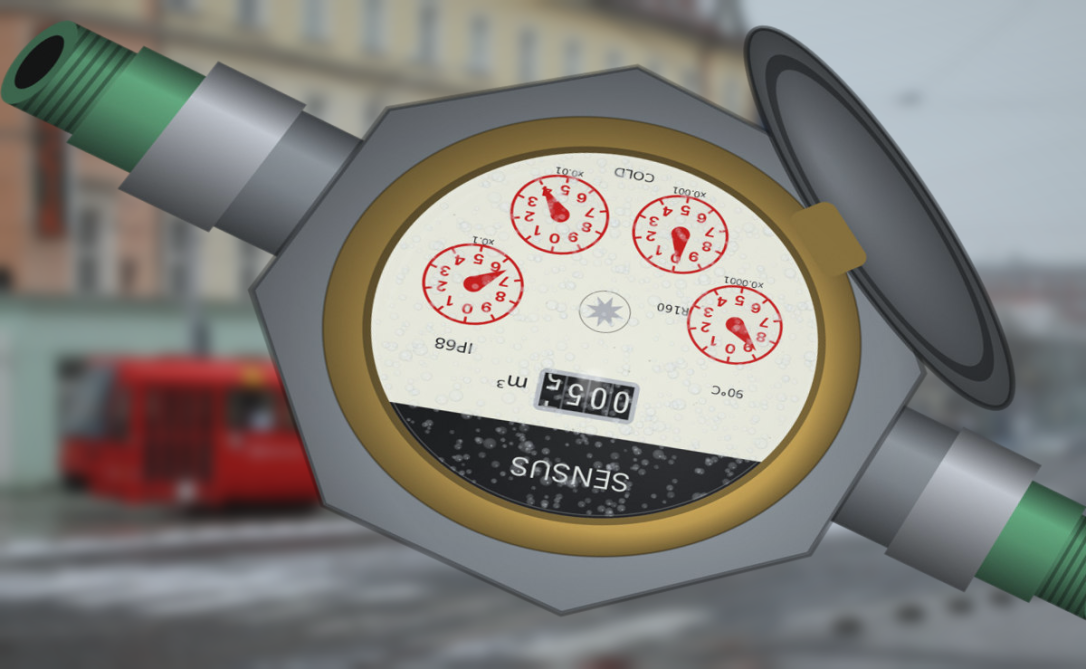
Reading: 54.6398 m³
